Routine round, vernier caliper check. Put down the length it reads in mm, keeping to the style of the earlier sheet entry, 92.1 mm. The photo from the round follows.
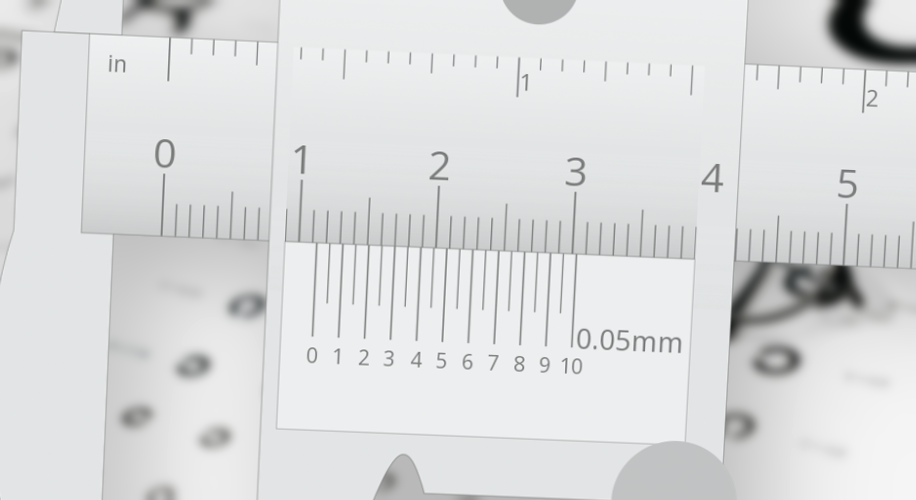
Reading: 11.3 mm
